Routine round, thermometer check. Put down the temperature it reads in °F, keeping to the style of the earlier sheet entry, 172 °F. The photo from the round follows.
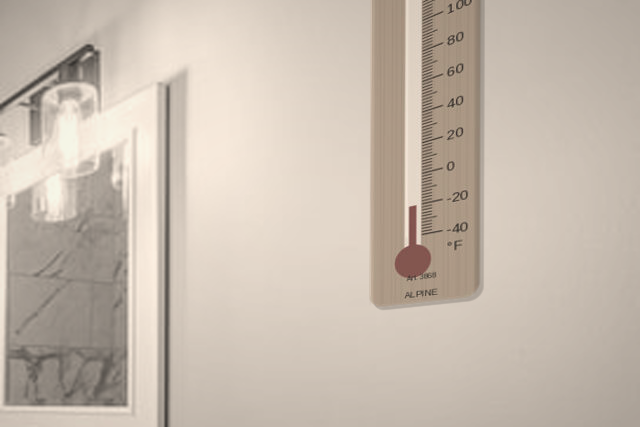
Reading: -20 °F
